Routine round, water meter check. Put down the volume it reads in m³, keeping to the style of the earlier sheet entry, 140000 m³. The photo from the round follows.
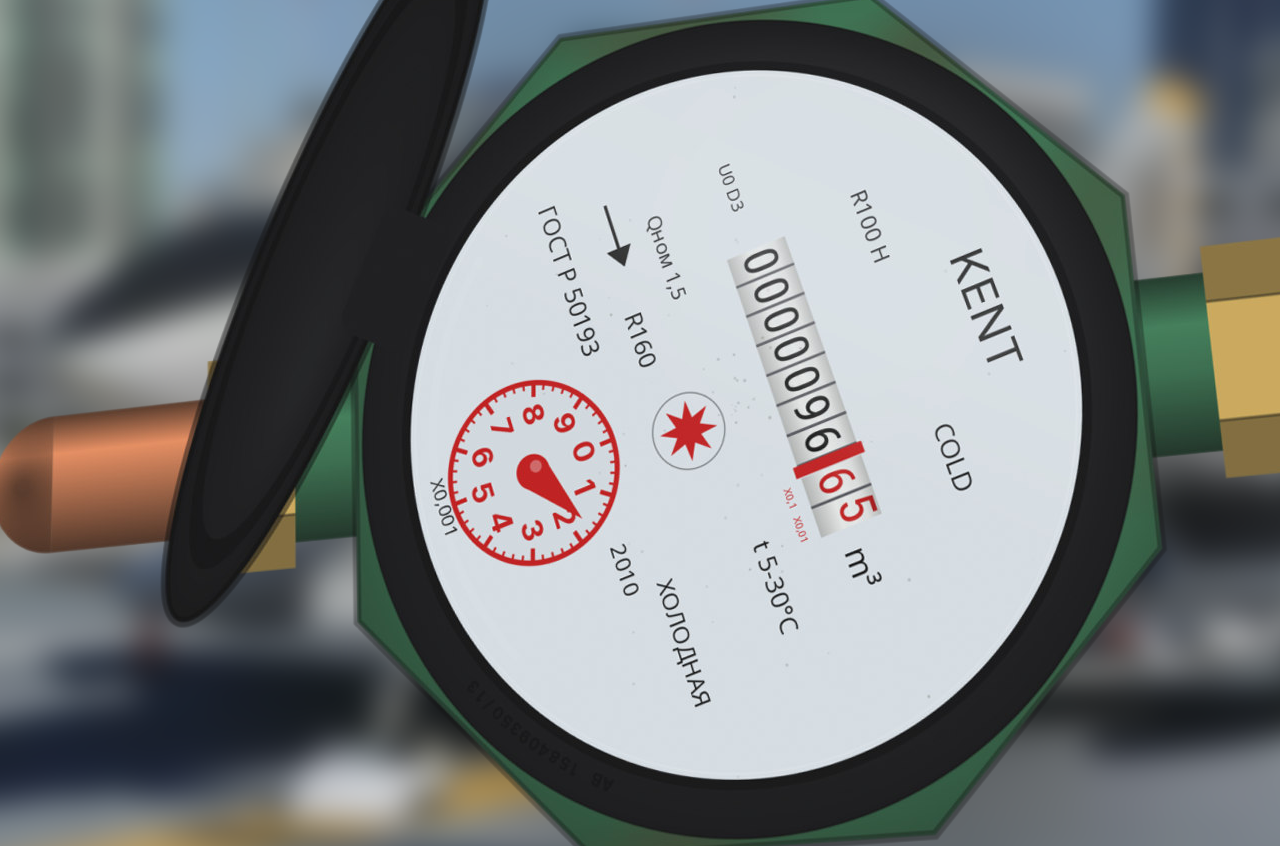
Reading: 96.651 m³
